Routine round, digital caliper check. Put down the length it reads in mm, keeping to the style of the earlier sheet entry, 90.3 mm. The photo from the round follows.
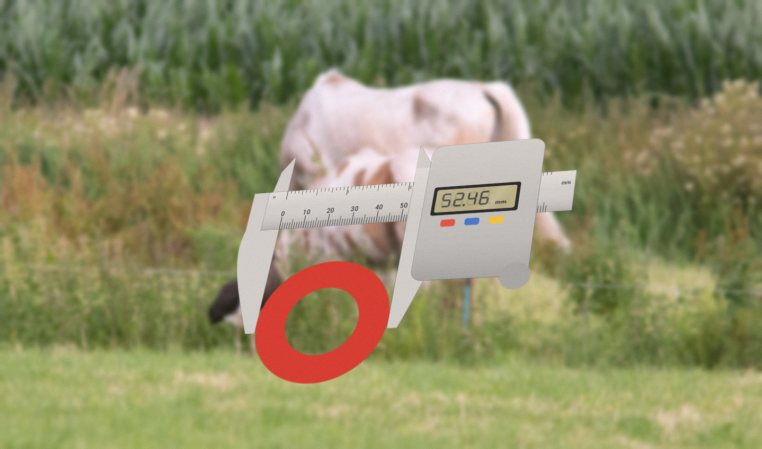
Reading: 52.46 mm
